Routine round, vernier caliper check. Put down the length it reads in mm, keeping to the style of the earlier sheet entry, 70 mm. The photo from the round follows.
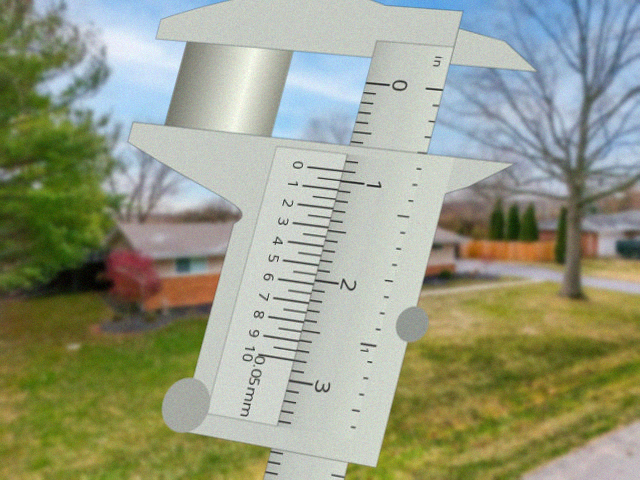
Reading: 9.0 mm
